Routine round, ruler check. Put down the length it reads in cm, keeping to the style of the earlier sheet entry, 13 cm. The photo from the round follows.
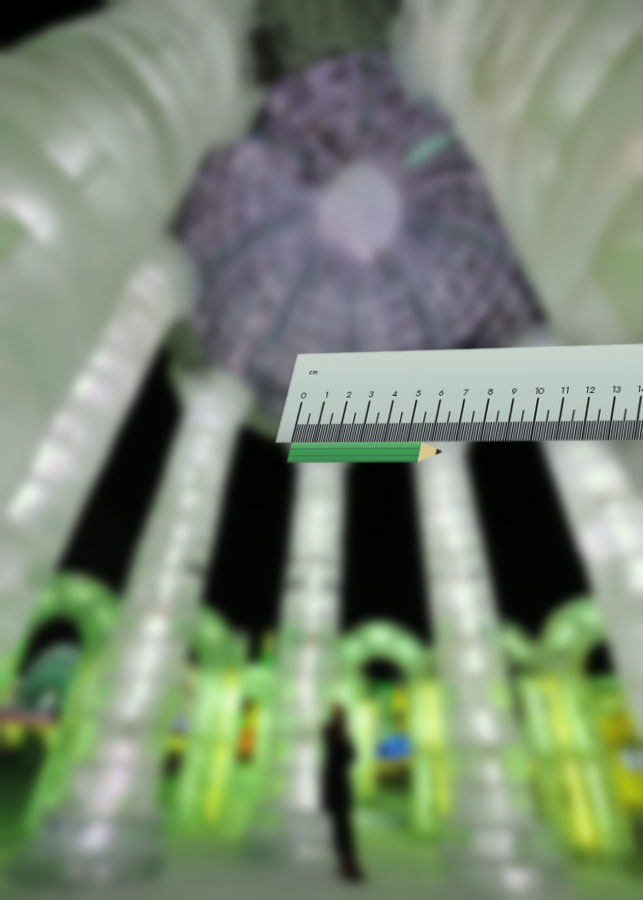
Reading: 6.5 cm
